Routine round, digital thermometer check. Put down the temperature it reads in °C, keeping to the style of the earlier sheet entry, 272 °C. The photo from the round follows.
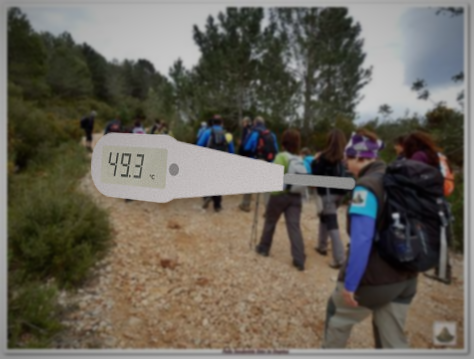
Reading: 49.3 °C
